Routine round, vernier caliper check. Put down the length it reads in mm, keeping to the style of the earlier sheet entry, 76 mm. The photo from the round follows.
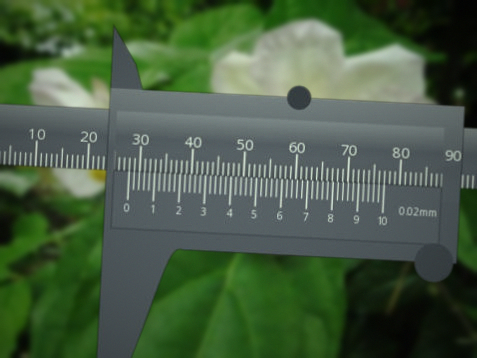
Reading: 28.0 mm
